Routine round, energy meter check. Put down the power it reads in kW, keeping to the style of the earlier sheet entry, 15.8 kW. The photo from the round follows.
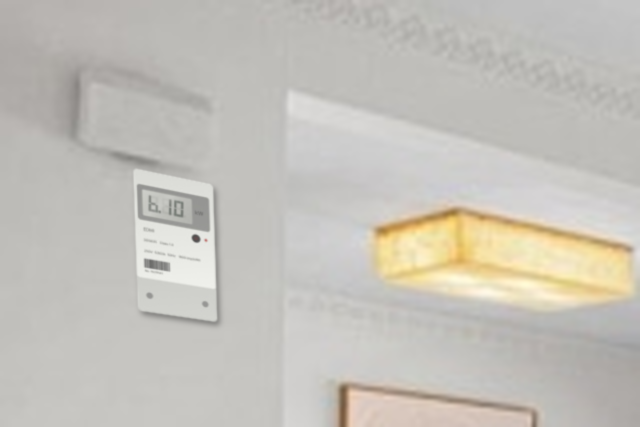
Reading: 6.10 kW
